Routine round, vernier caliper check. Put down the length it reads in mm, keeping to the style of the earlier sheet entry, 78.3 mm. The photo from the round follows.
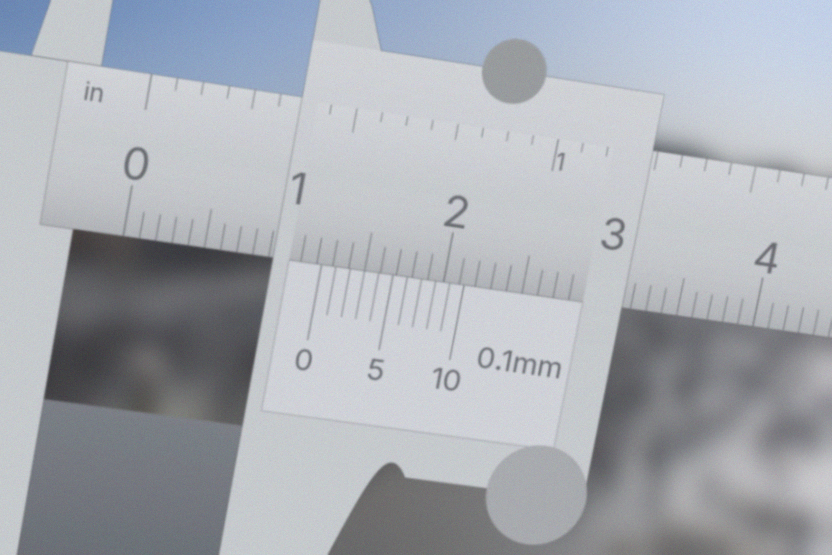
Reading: 12.3 mm
